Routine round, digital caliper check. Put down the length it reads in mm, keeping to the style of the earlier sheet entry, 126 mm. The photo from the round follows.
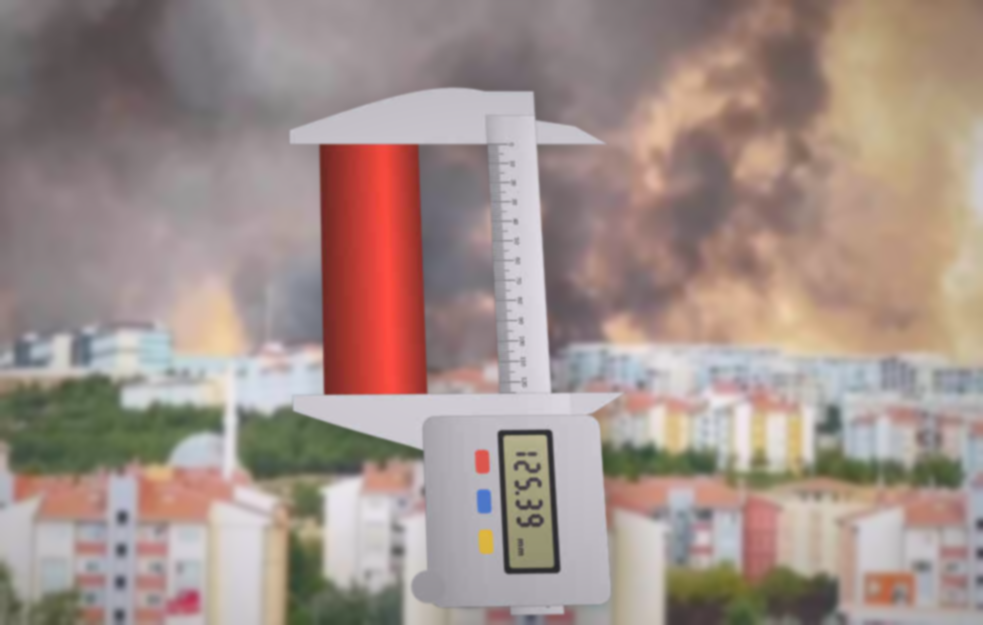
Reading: 125.39 mm
